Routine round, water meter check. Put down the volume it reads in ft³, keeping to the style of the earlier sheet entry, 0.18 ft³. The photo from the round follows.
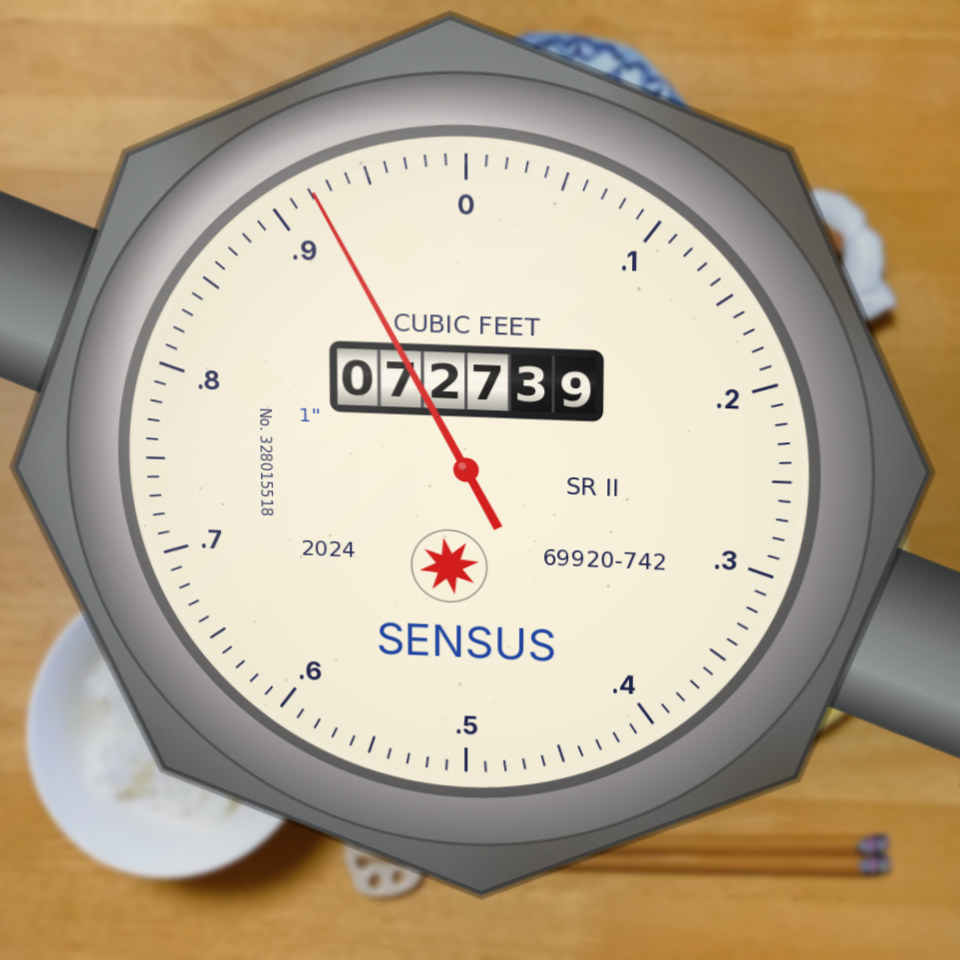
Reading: 72738.92 ft³
